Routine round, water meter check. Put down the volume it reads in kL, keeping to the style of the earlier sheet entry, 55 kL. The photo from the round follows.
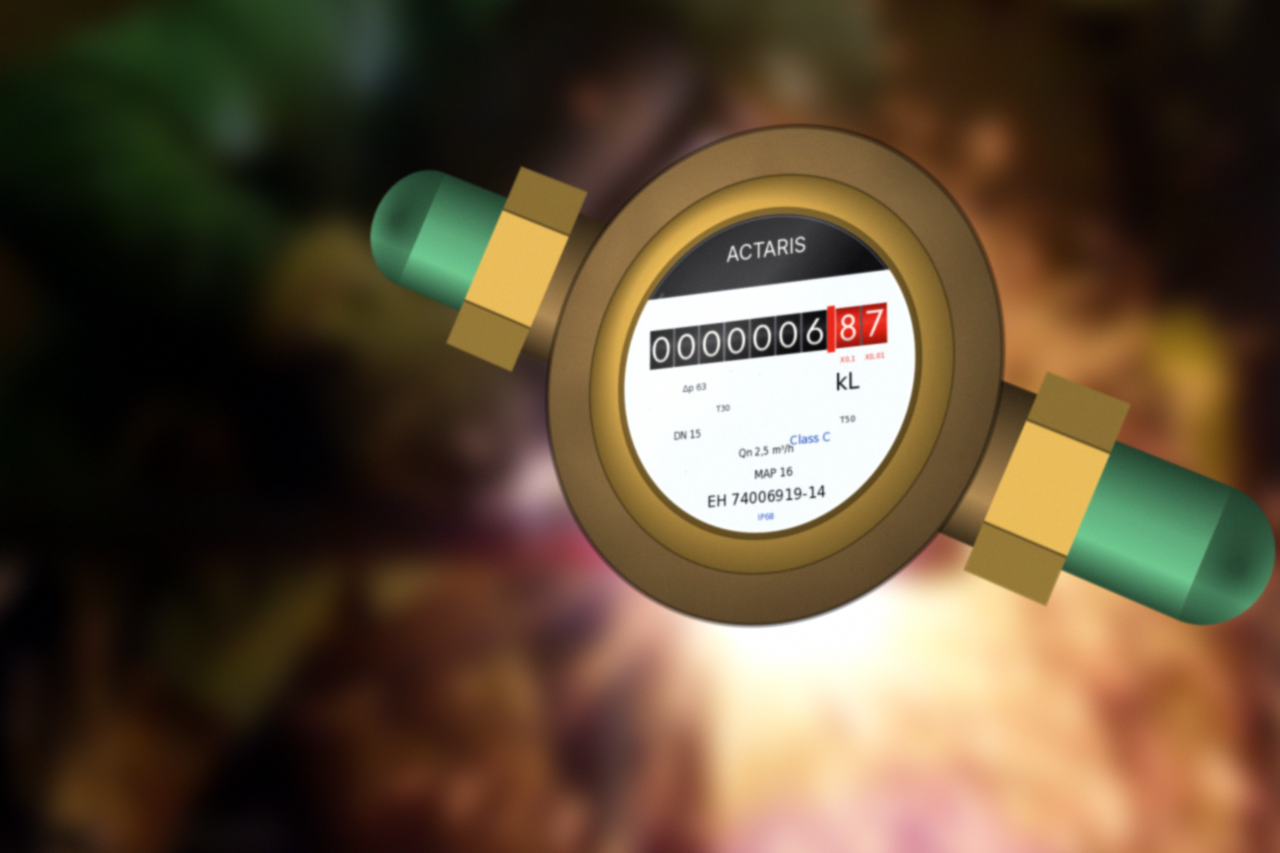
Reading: 6.87 kL
